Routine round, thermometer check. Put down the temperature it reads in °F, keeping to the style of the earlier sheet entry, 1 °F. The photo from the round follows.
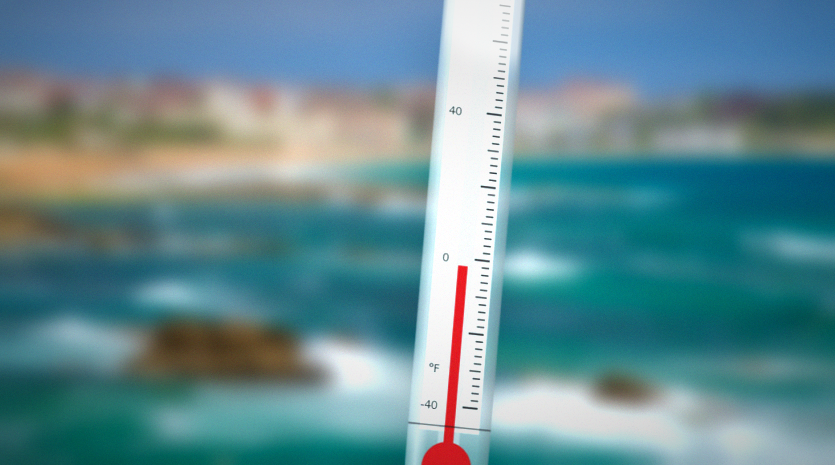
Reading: -2 °F
